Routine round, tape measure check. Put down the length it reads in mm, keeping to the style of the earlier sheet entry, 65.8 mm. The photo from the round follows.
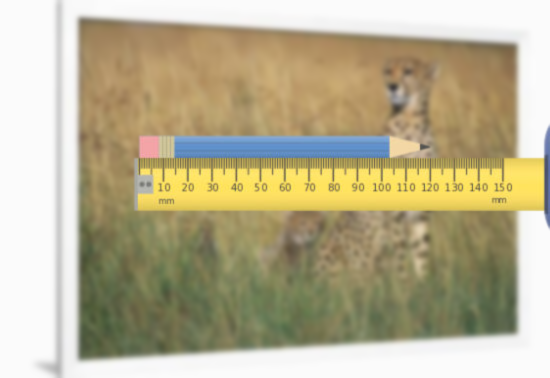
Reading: 120 mm
